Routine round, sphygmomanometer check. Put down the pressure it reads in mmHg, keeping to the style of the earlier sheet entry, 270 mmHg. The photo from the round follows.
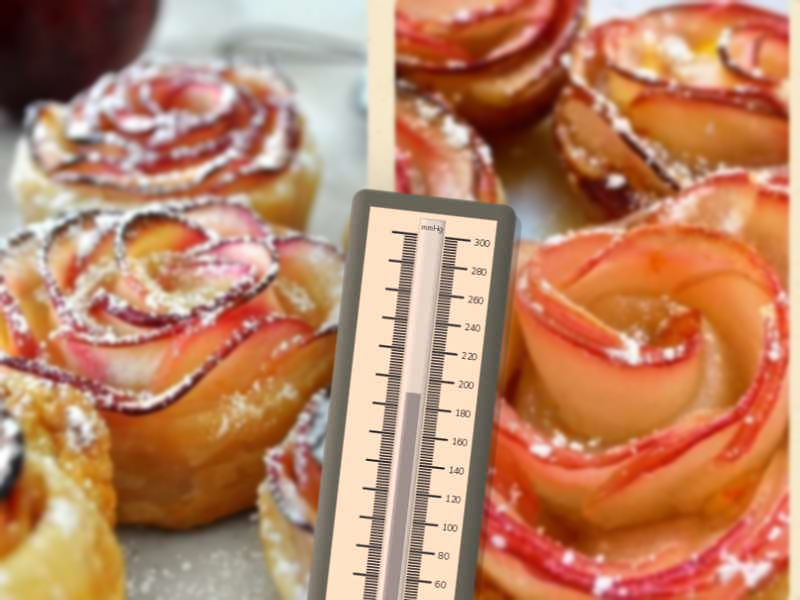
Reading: 190 mmHg
